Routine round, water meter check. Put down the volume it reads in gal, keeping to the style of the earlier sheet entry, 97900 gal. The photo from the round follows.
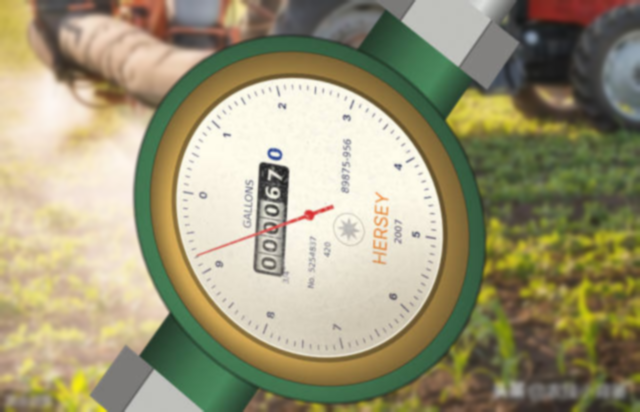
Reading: 669.2 gal
